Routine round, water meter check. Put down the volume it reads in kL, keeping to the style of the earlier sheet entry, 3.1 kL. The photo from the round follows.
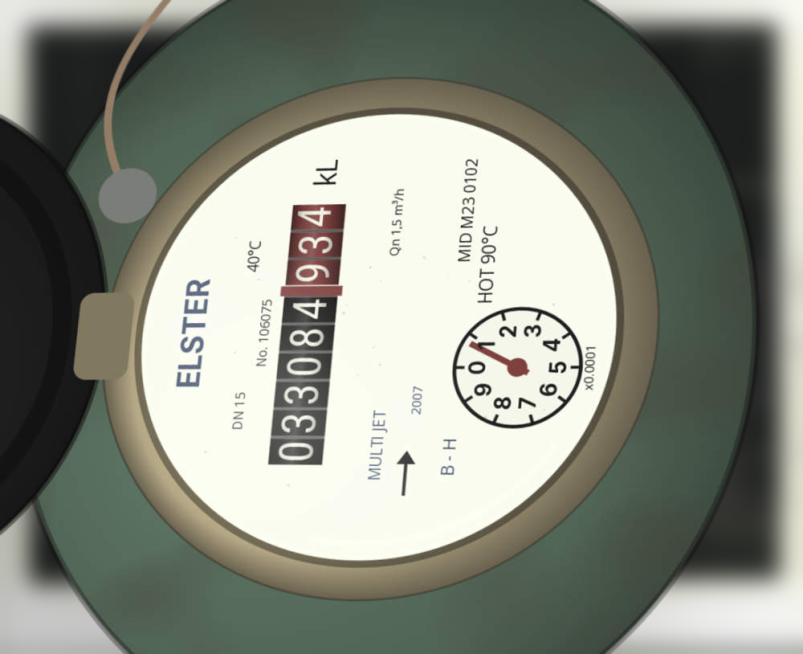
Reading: 33084.9340 kL
